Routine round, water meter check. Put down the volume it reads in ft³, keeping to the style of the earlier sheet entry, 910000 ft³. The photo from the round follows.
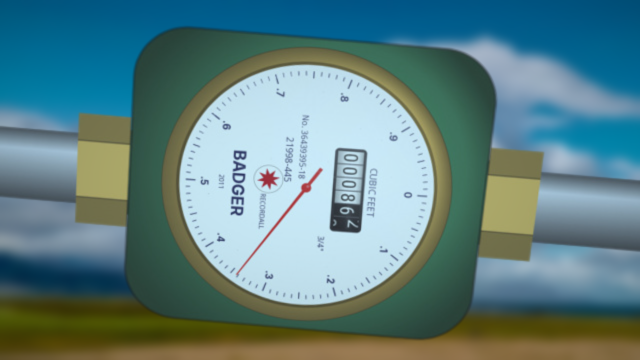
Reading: 862.34 ft³
